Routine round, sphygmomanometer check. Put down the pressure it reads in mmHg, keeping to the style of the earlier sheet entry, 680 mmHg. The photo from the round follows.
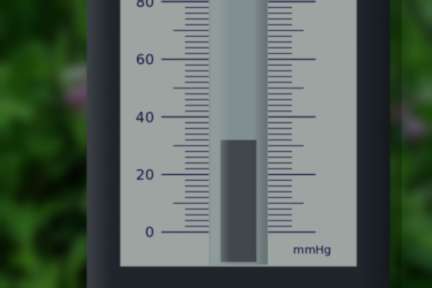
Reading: 32 mmHg
